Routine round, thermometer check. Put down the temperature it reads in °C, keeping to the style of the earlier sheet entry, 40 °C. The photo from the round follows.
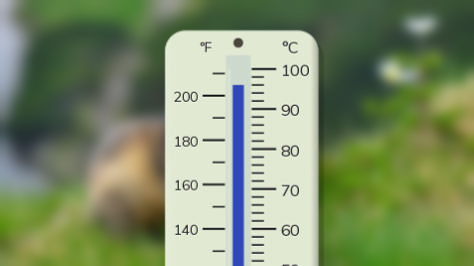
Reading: 96 °C
